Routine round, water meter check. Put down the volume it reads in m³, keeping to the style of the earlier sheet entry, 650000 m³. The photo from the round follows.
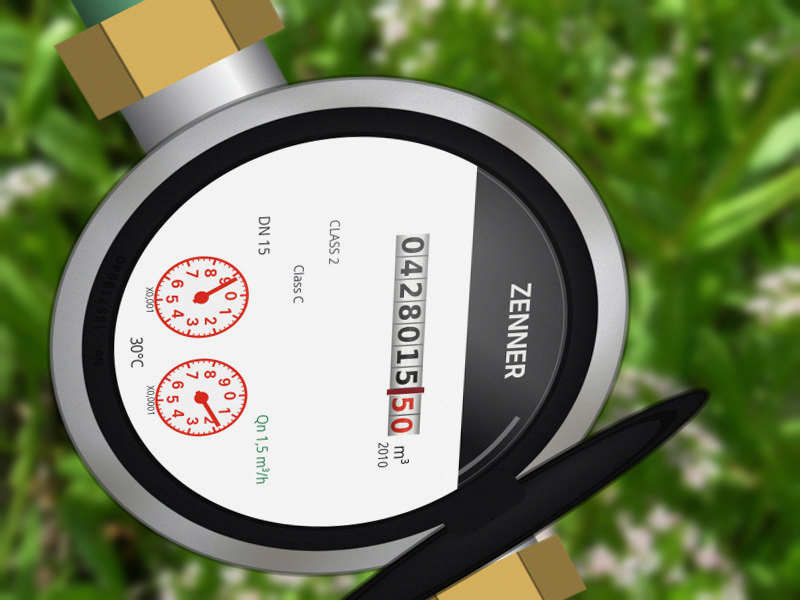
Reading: 428015.4991 m³
